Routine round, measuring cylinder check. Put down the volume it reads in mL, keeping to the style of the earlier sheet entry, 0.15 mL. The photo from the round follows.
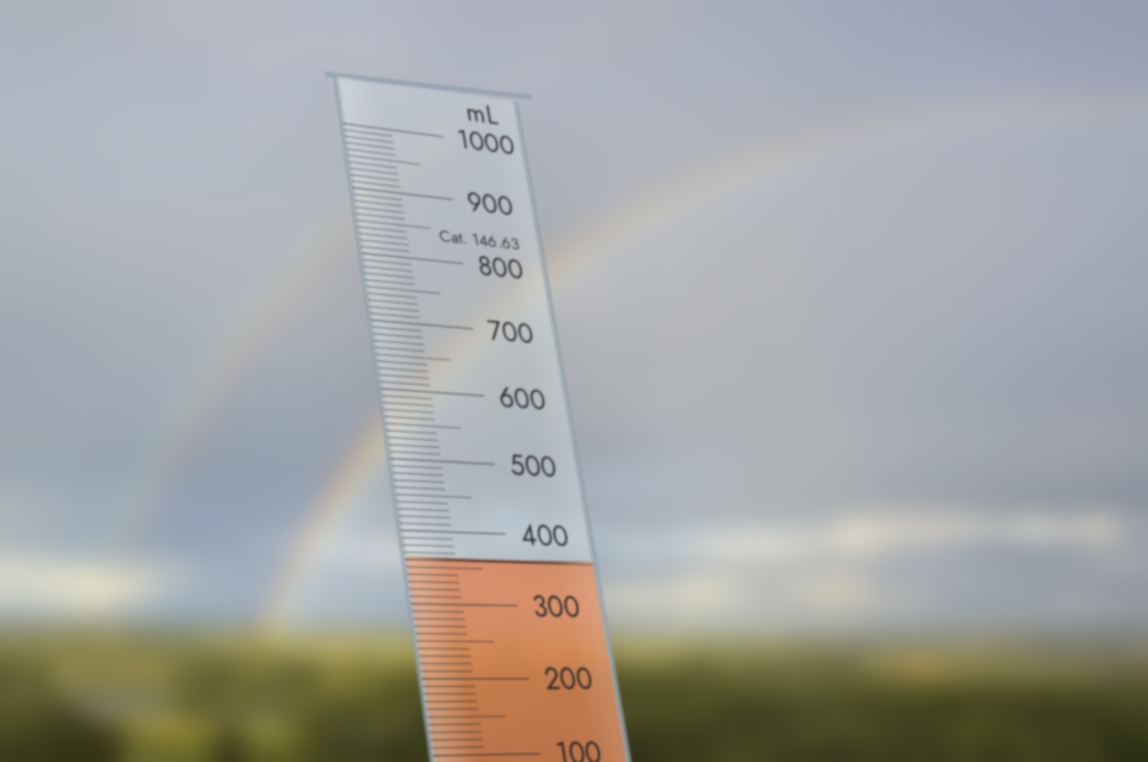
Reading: 360 mL
